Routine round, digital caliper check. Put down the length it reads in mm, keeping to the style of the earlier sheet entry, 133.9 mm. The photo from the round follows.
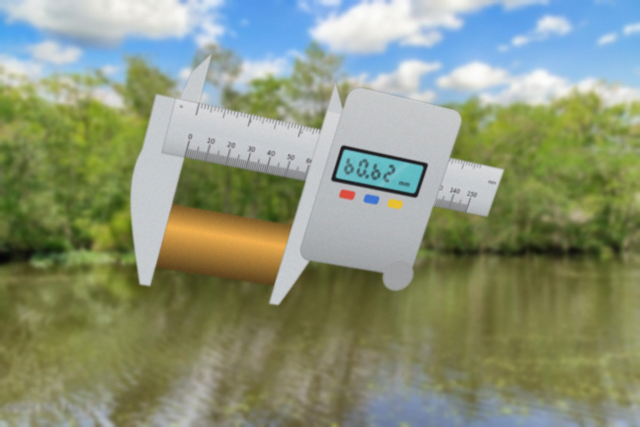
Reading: 60.62 mm
